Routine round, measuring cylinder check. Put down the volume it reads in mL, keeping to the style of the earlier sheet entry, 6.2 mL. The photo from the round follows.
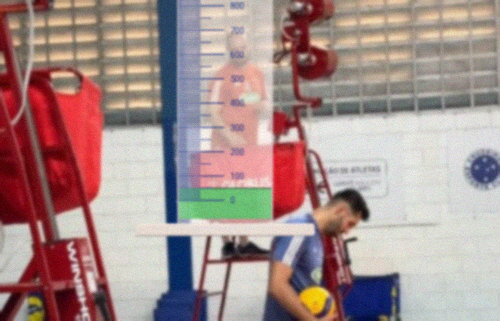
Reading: 50 mL
